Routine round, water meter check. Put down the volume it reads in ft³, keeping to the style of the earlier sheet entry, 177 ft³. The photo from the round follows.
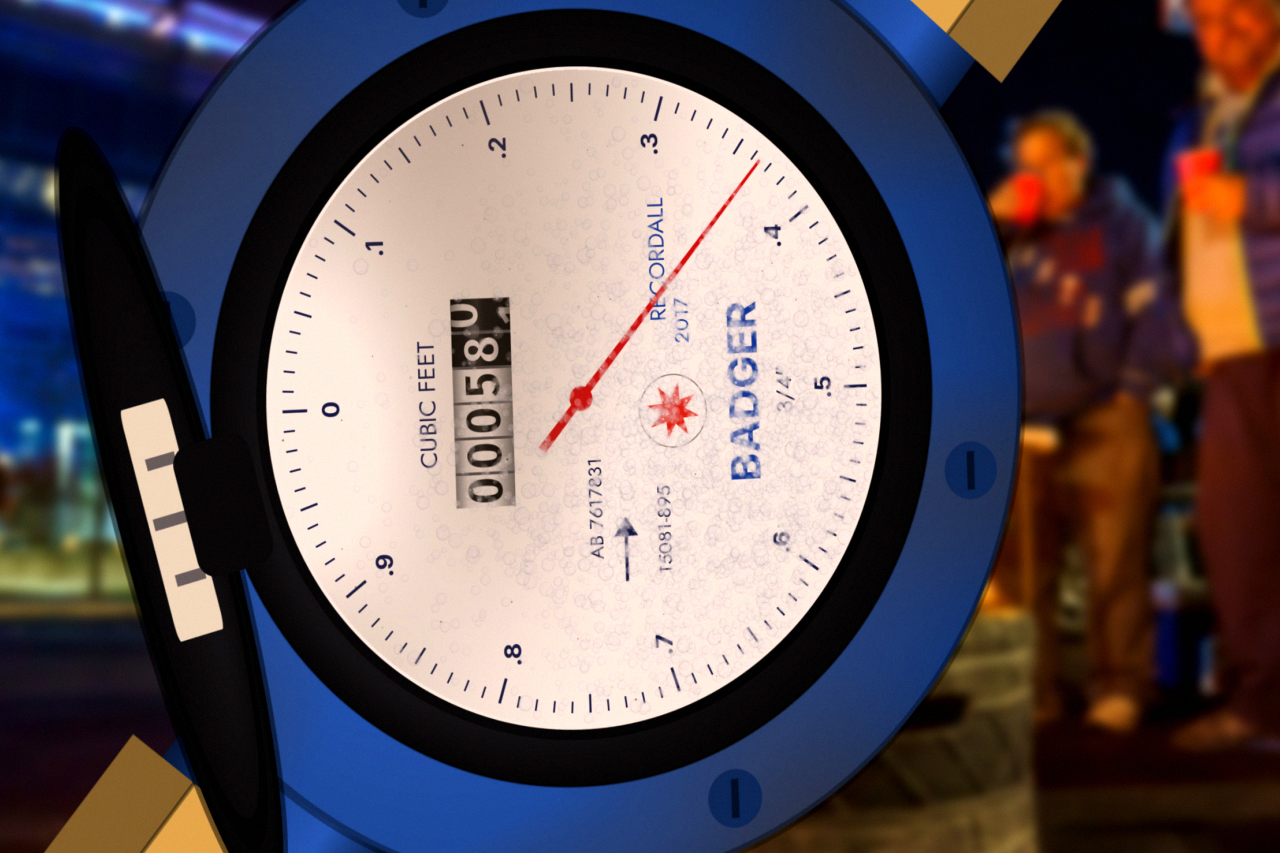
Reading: 580.36 ft³
